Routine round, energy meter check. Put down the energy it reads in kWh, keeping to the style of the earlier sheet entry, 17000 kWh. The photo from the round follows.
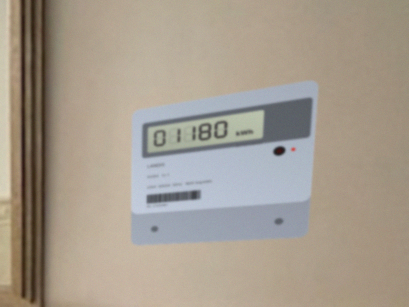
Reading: 1180 kWh
